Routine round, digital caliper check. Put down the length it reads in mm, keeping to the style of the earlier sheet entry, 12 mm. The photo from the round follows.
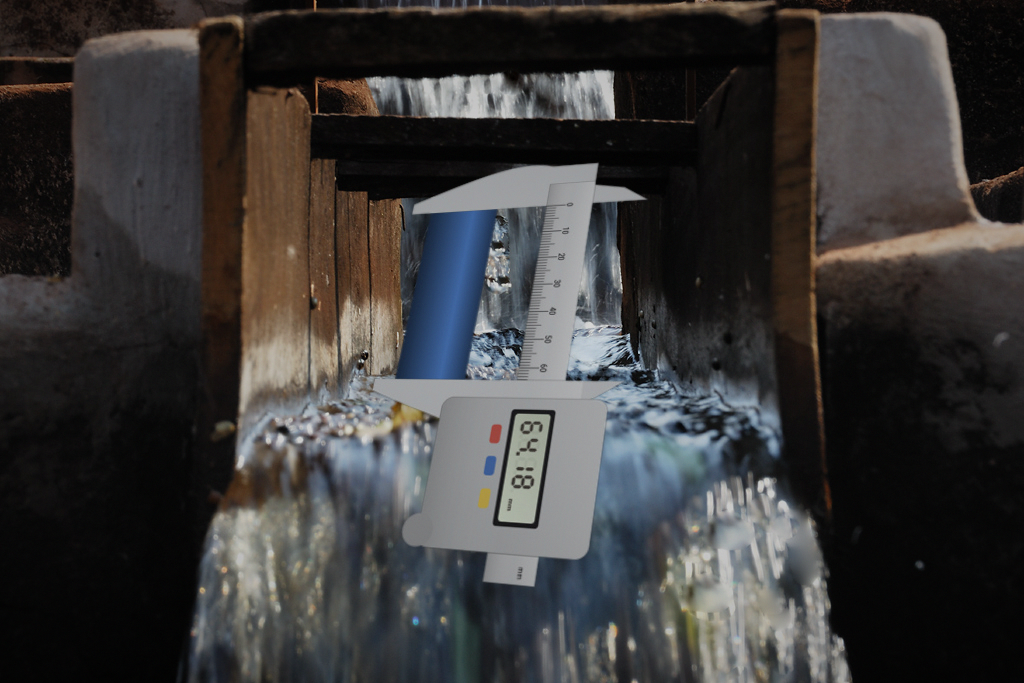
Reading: 64.18 mm
